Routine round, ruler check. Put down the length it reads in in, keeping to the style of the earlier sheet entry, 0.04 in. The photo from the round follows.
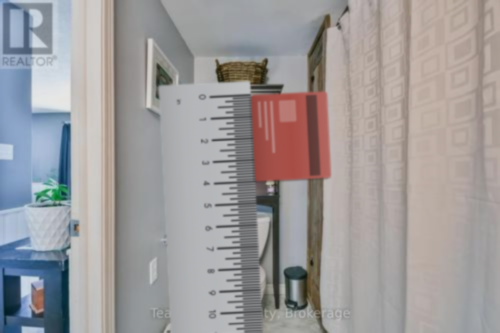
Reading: 4 in
